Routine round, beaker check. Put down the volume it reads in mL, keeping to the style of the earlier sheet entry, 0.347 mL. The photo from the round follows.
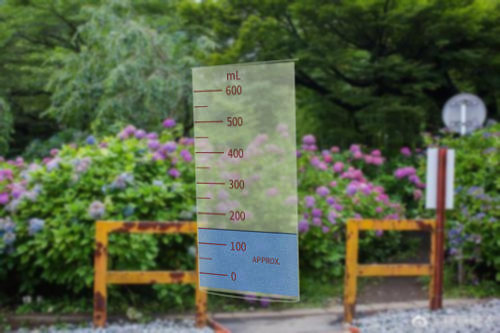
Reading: 150 mL
